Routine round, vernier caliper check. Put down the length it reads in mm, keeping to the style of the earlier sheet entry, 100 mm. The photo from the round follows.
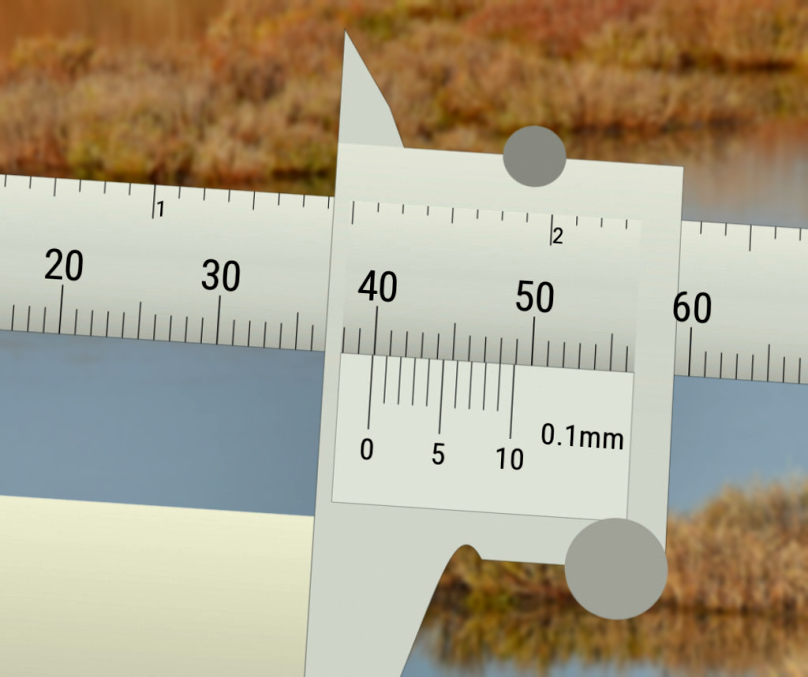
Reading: 39.9 mm
